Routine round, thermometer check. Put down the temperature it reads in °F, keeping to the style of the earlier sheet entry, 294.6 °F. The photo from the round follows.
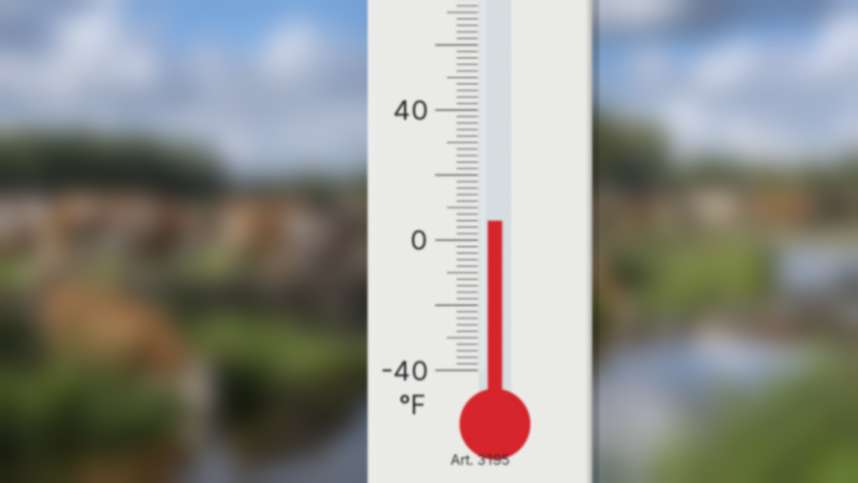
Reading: 6 °F
